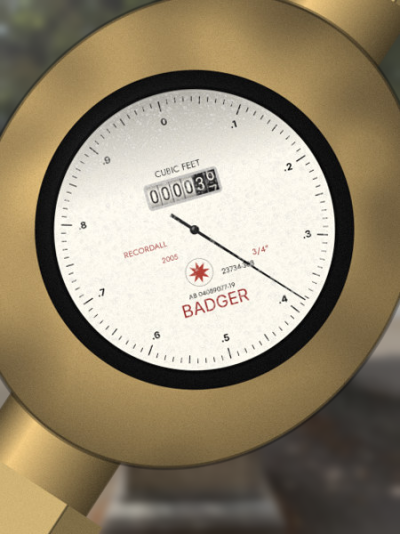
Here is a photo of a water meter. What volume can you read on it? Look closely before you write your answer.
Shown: 36.38 ft³
